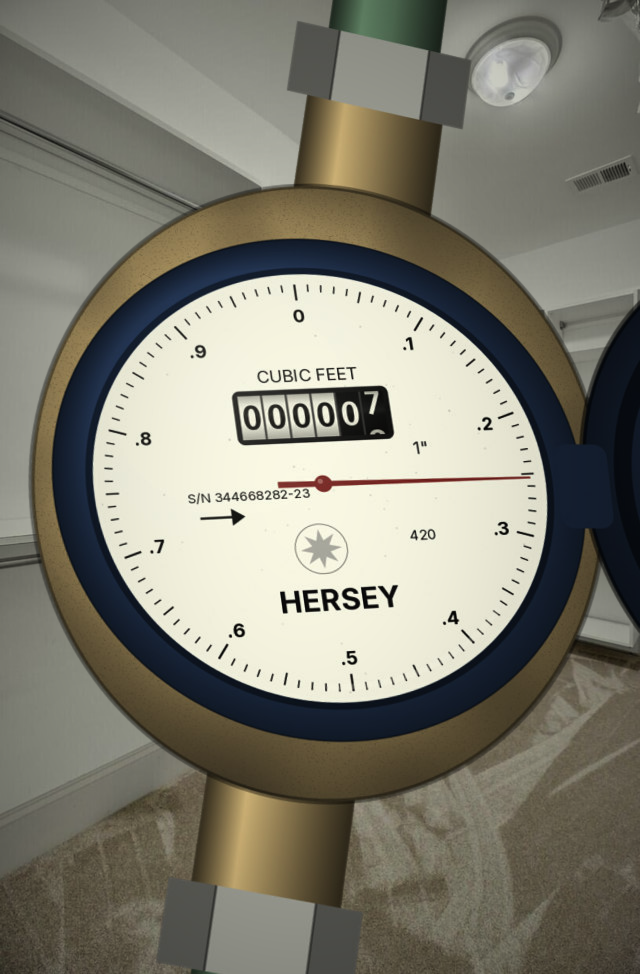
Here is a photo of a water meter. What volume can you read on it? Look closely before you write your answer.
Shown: 7.25 ft³
